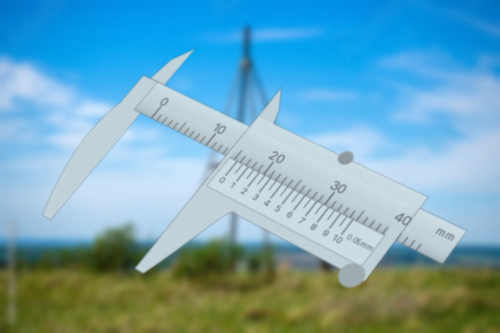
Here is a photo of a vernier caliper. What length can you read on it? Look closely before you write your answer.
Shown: 15.5 mm
